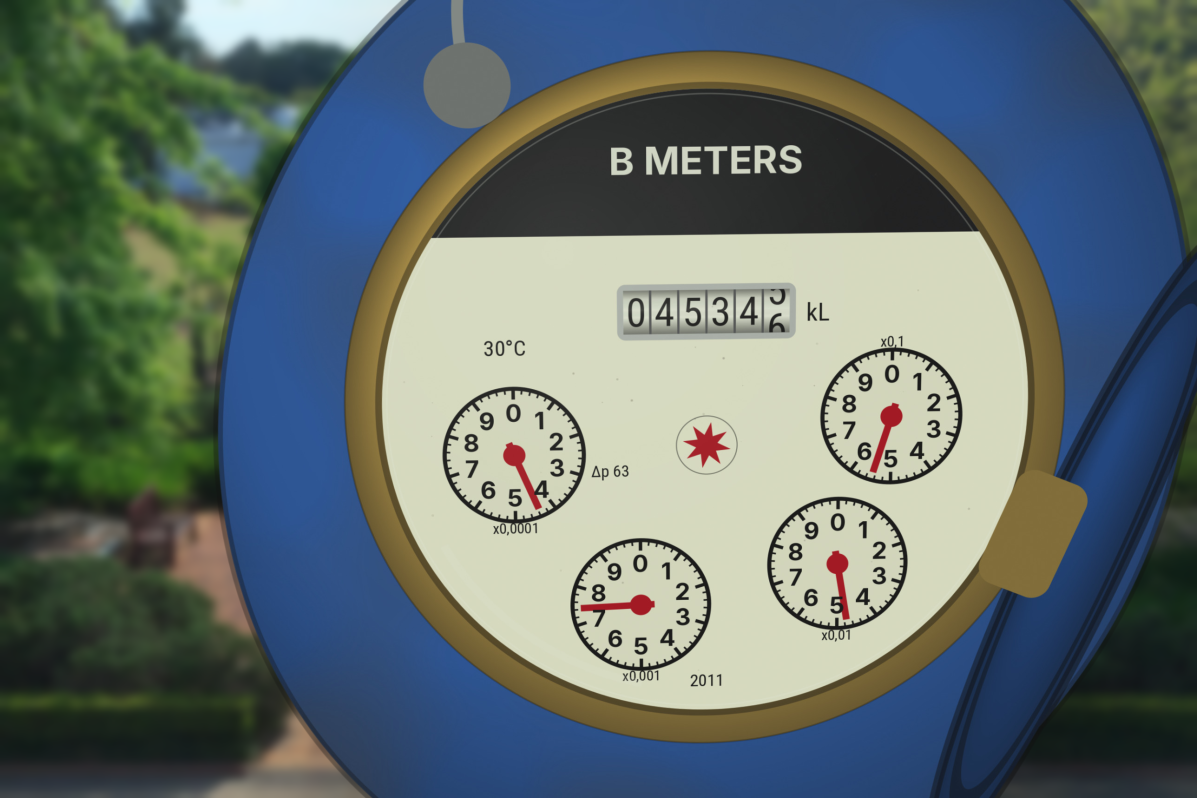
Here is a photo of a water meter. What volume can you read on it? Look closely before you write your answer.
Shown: 45345.5474 kL
